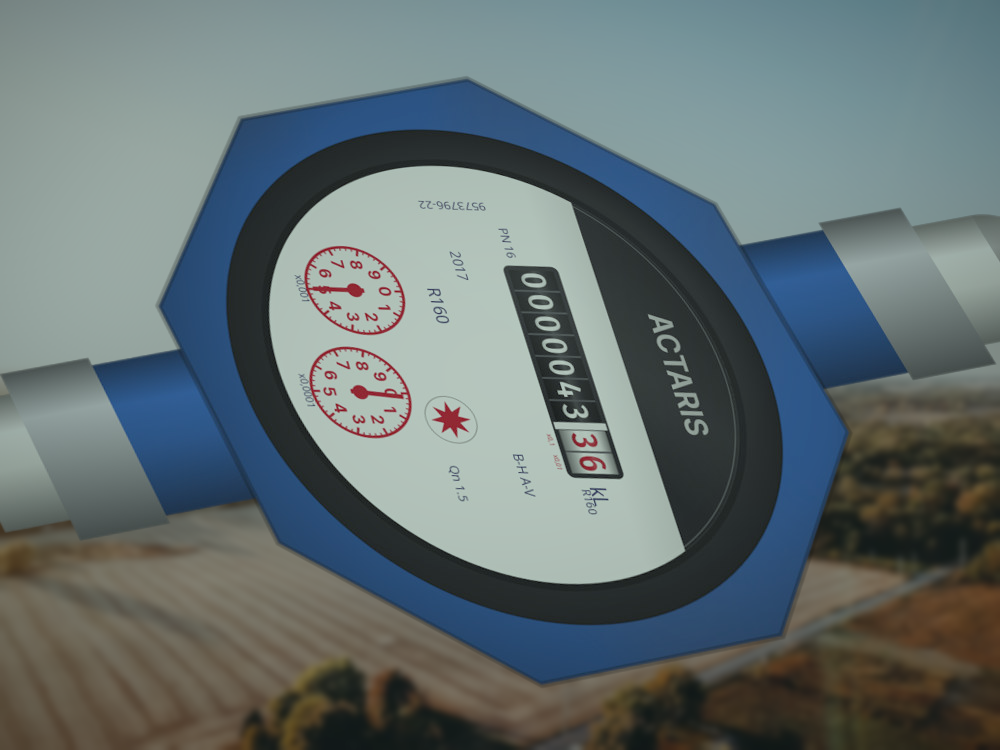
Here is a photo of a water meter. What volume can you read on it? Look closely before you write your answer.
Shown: 43.3650 kL
